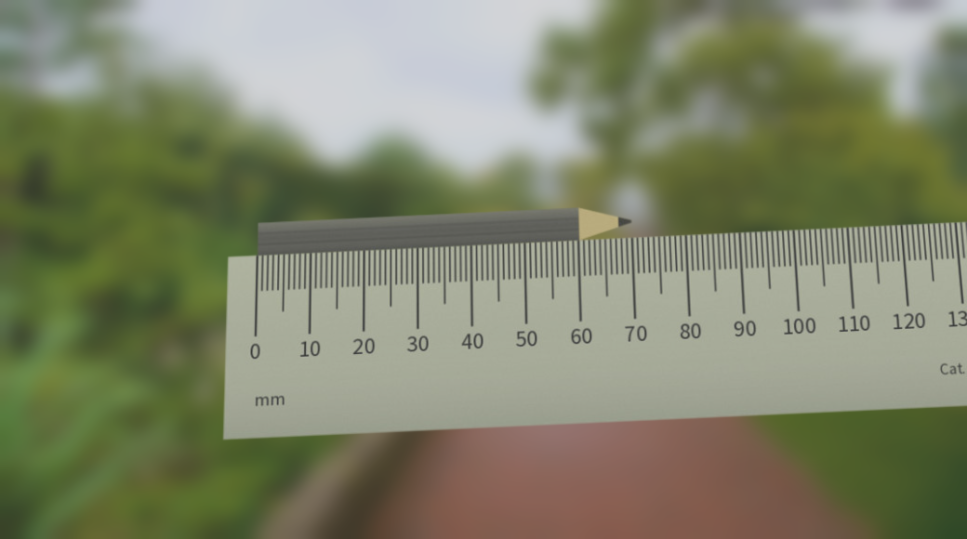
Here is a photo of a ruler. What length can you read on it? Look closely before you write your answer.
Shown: 70 mm
